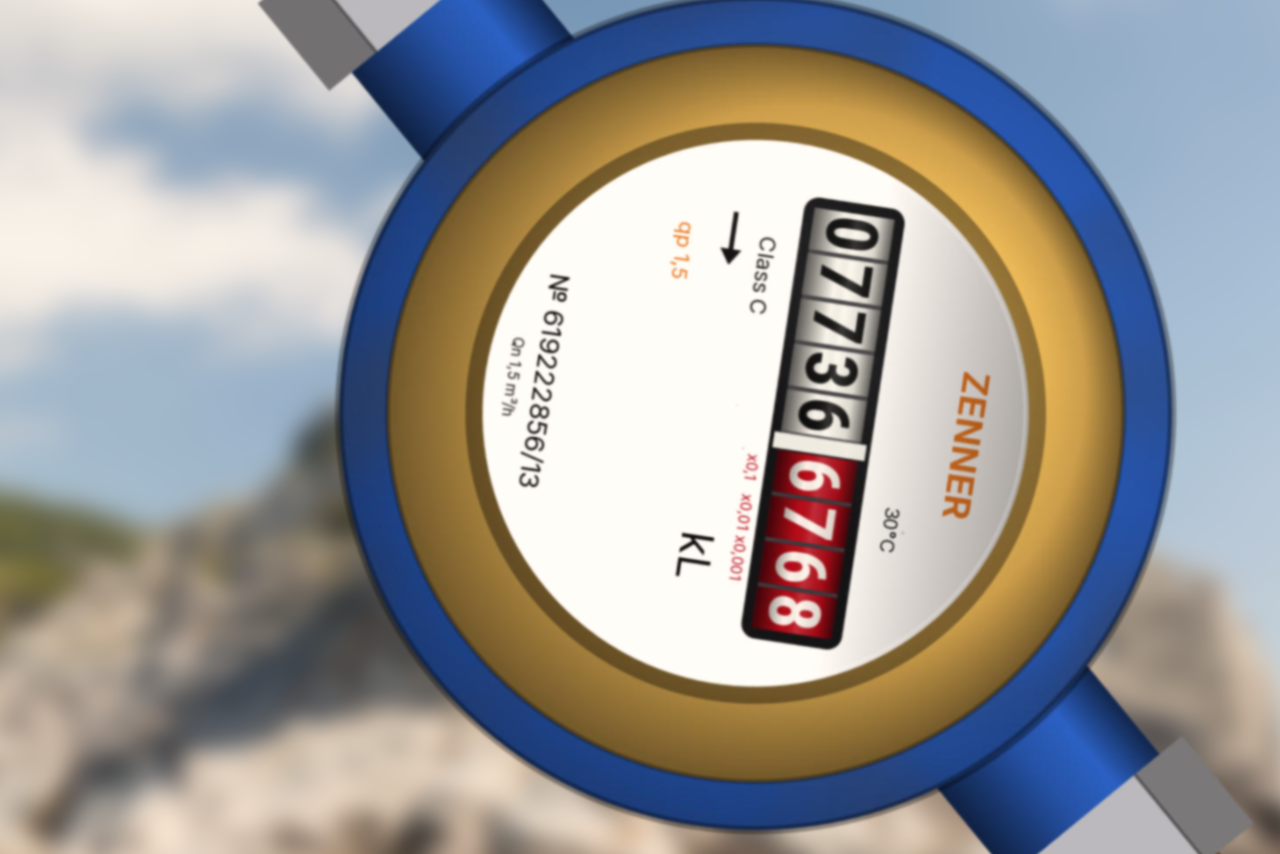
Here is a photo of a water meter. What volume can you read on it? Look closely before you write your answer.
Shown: 7736.6768 kL
